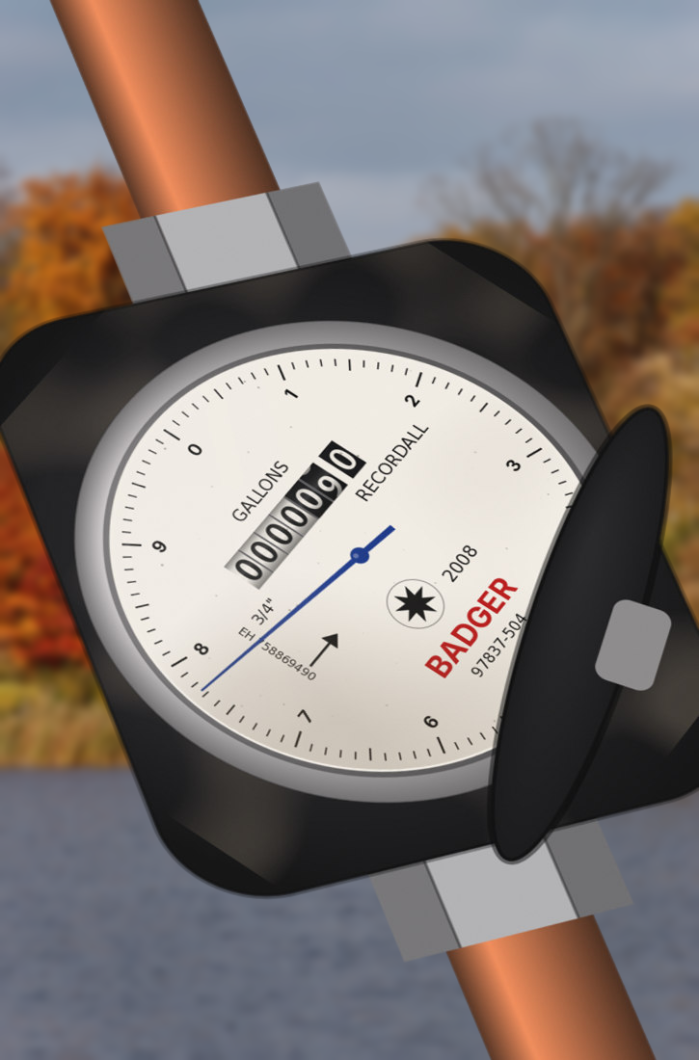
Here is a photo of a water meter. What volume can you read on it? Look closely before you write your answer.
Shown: 87.7 gal
